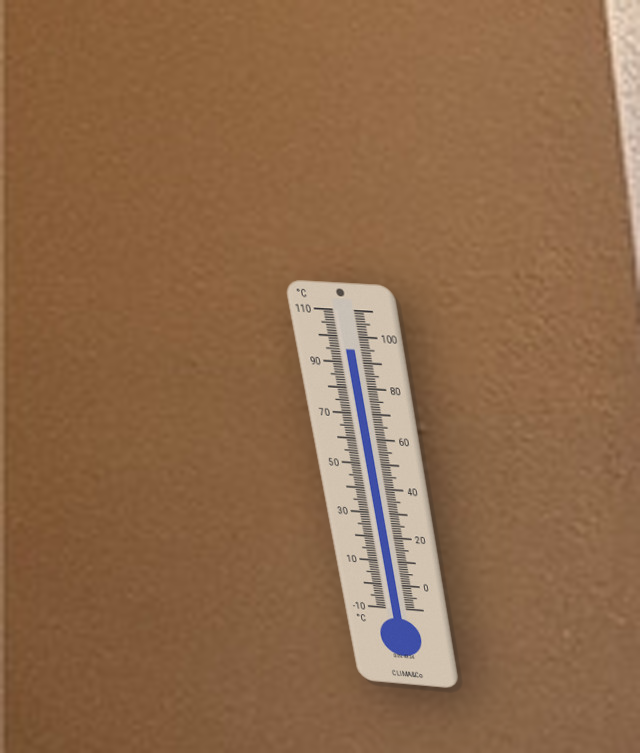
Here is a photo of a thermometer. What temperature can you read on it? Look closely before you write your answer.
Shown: 95 °C
